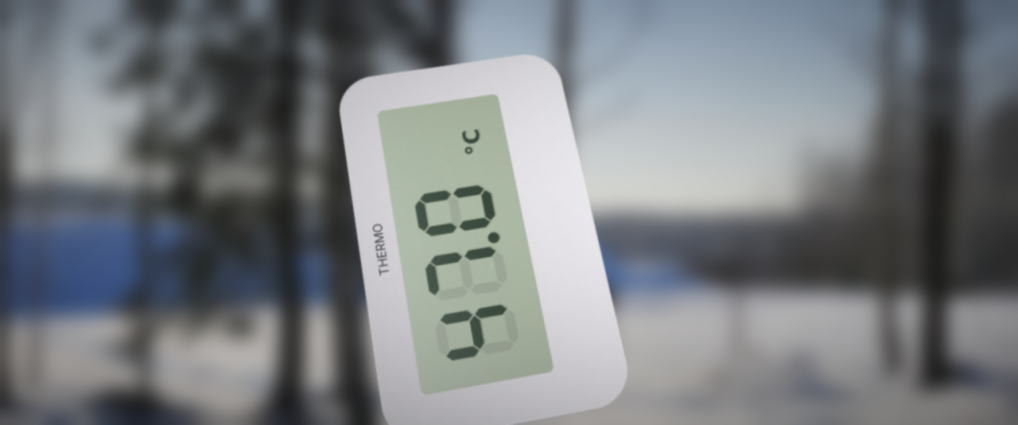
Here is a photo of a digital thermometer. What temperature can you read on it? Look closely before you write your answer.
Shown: 47.0 °C
